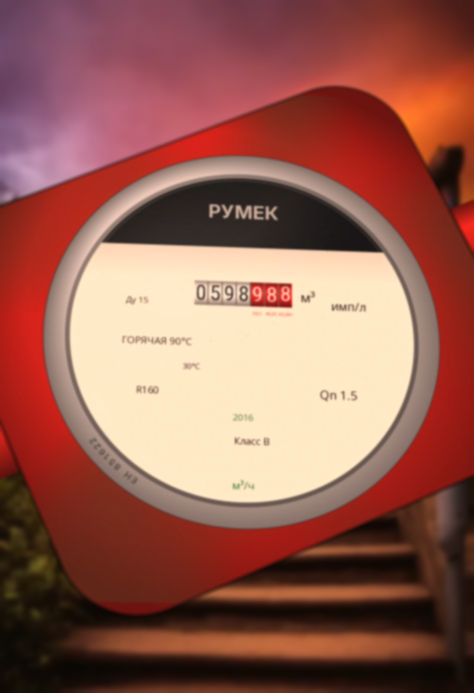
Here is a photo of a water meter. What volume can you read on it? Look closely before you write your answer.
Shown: 598.988 m³
